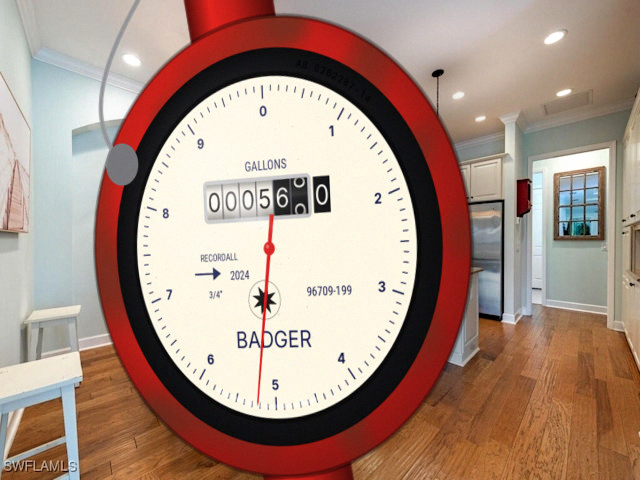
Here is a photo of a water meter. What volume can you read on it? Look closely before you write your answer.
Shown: 5685.2 gal
